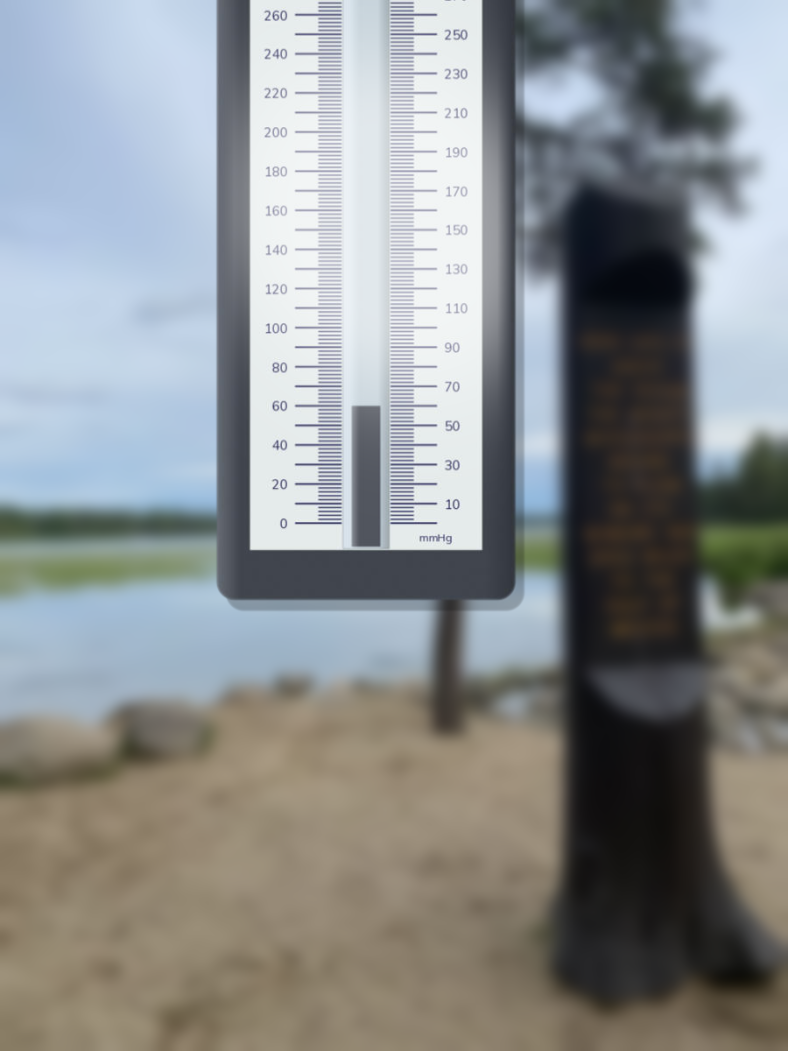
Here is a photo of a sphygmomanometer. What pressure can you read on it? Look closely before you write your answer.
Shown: 60 mmHg
